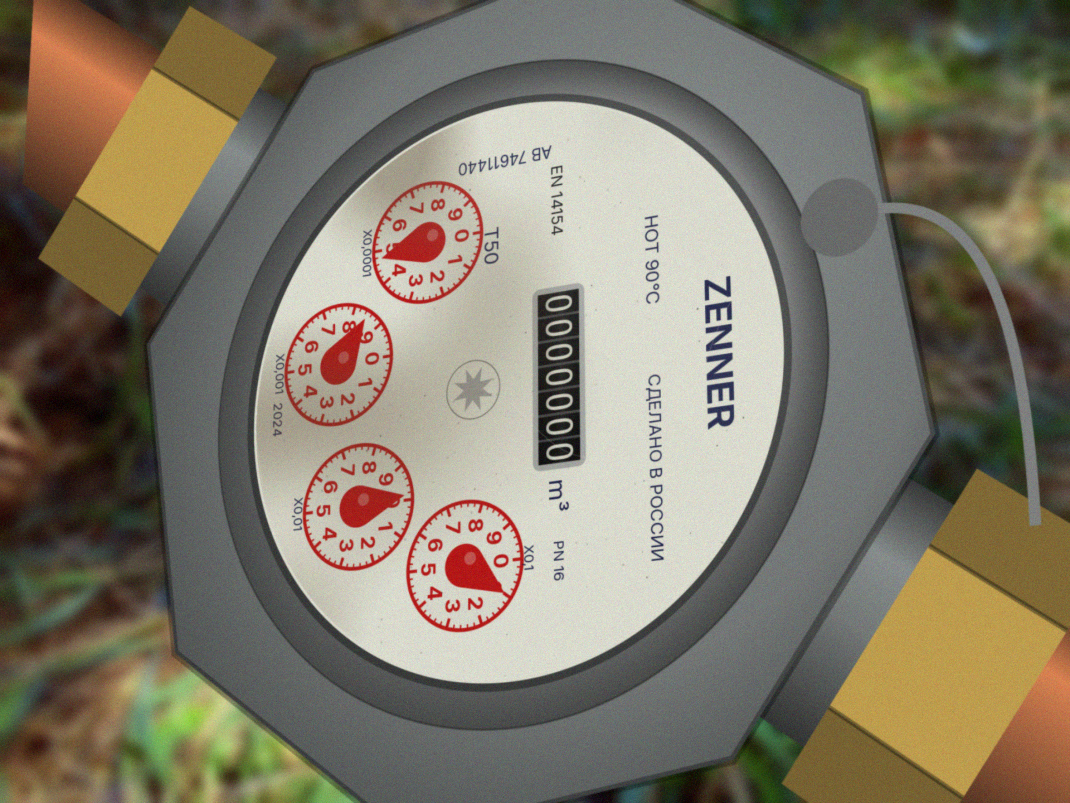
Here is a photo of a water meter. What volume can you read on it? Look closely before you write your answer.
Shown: 0.0984 m³
